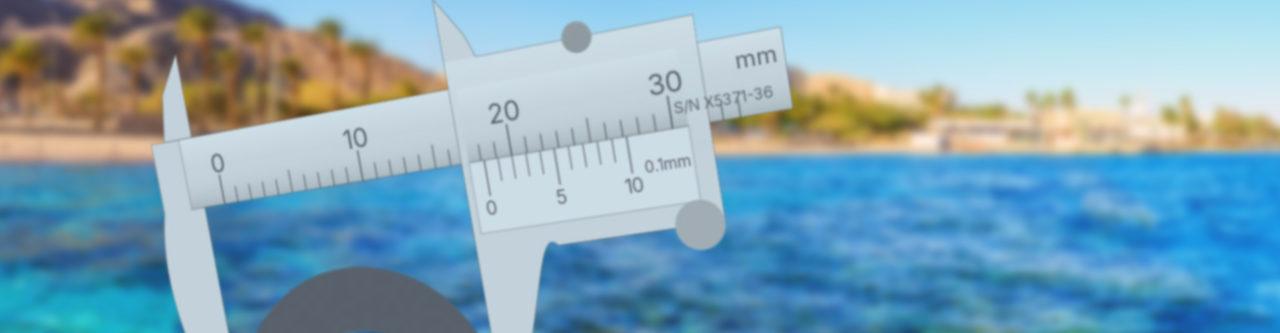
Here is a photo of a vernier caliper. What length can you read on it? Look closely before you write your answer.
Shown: 18.2 mm
